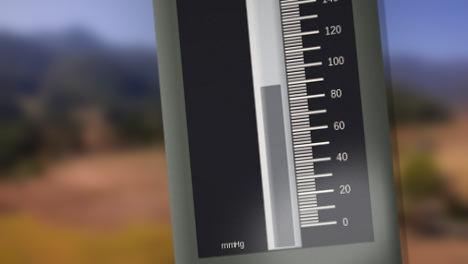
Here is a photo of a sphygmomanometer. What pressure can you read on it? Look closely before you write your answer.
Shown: 90 mmHg
